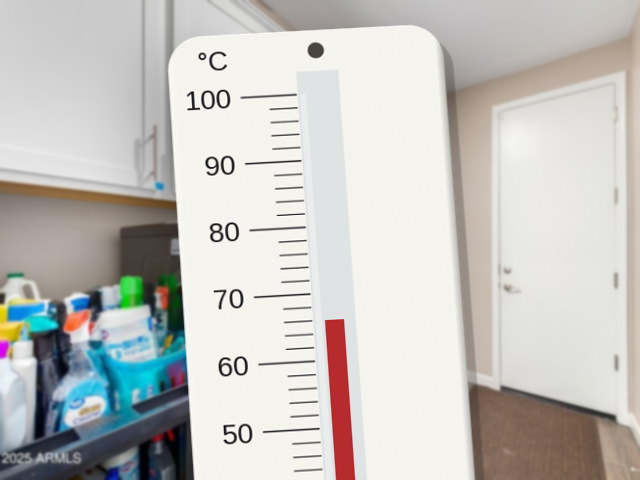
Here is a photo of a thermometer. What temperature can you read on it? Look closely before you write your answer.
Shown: 66 °C
